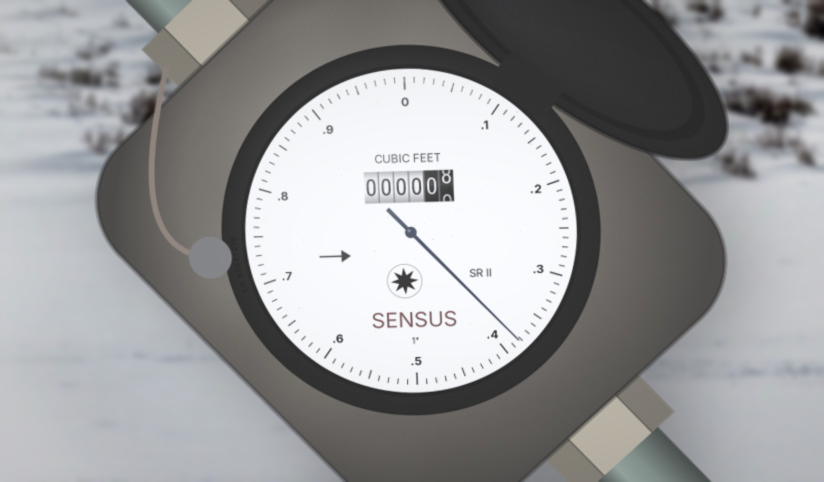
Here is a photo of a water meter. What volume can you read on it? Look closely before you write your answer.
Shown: 8.38 ft³
